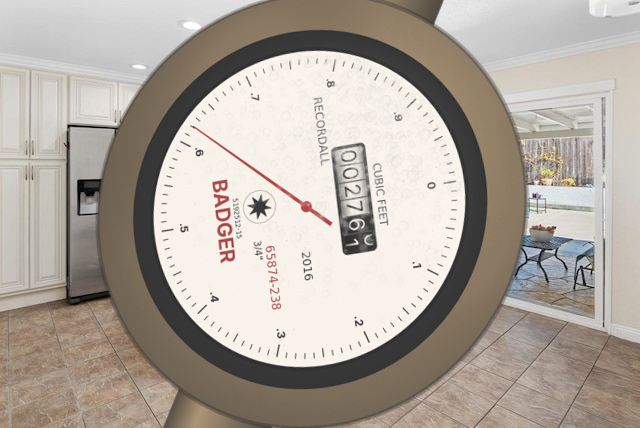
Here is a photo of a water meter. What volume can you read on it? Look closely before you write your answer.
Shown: 2760.62 ft³
